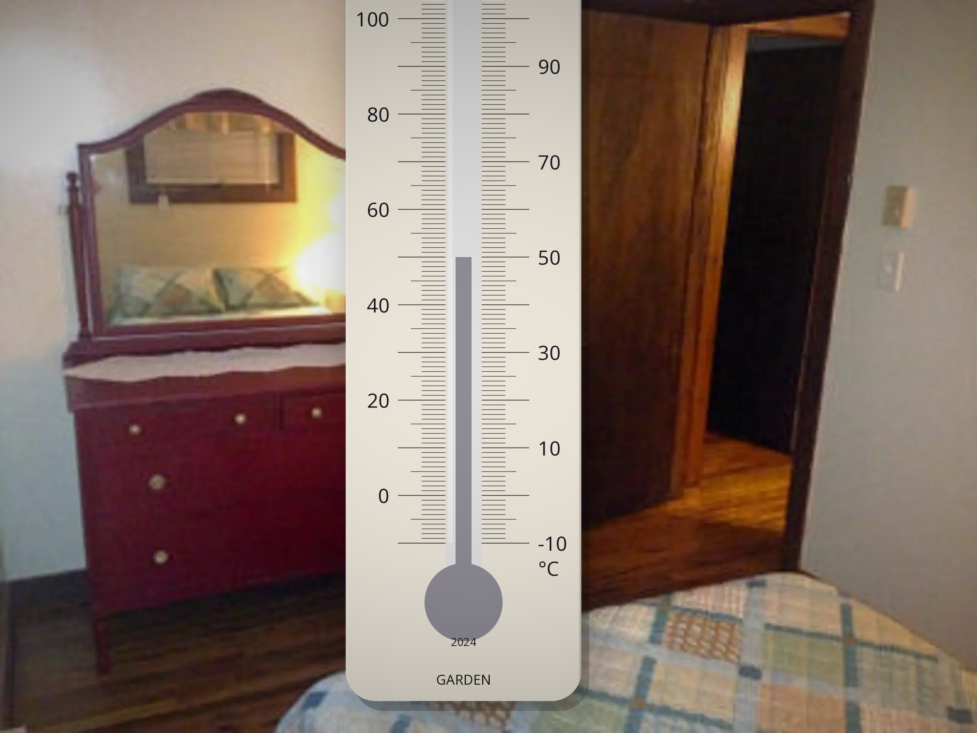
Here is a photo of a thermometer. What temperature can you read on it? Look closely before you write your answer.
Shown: 50 °C
